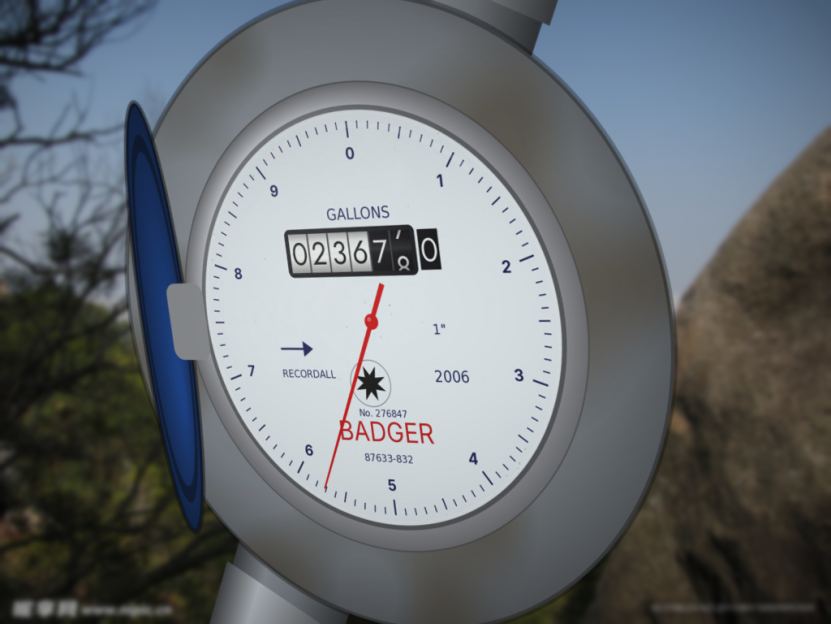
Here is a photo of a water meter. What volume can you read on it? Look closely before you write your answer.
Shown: 236775.7 gal
